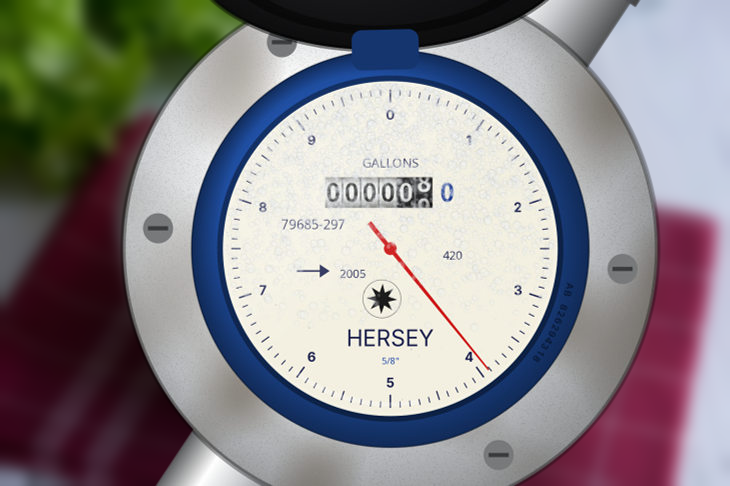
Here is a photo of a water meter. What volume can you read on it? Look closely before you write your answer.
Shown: 83.9 gal
